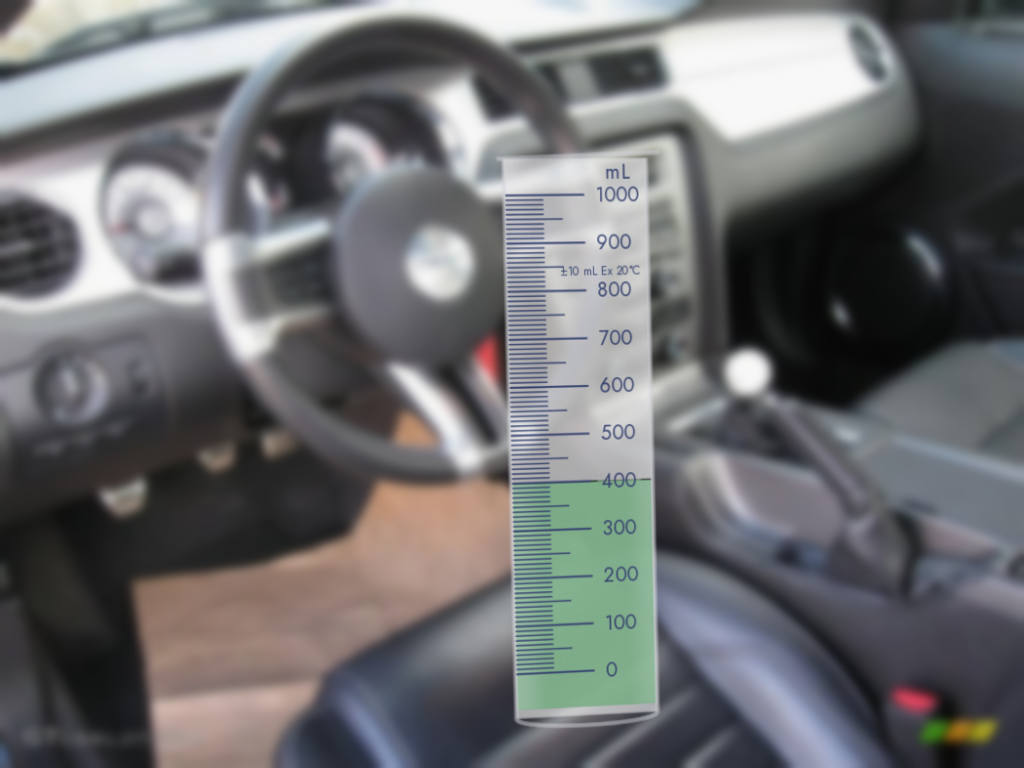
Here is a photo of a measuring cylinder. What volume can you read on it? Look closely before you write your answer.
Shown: 400 mL
